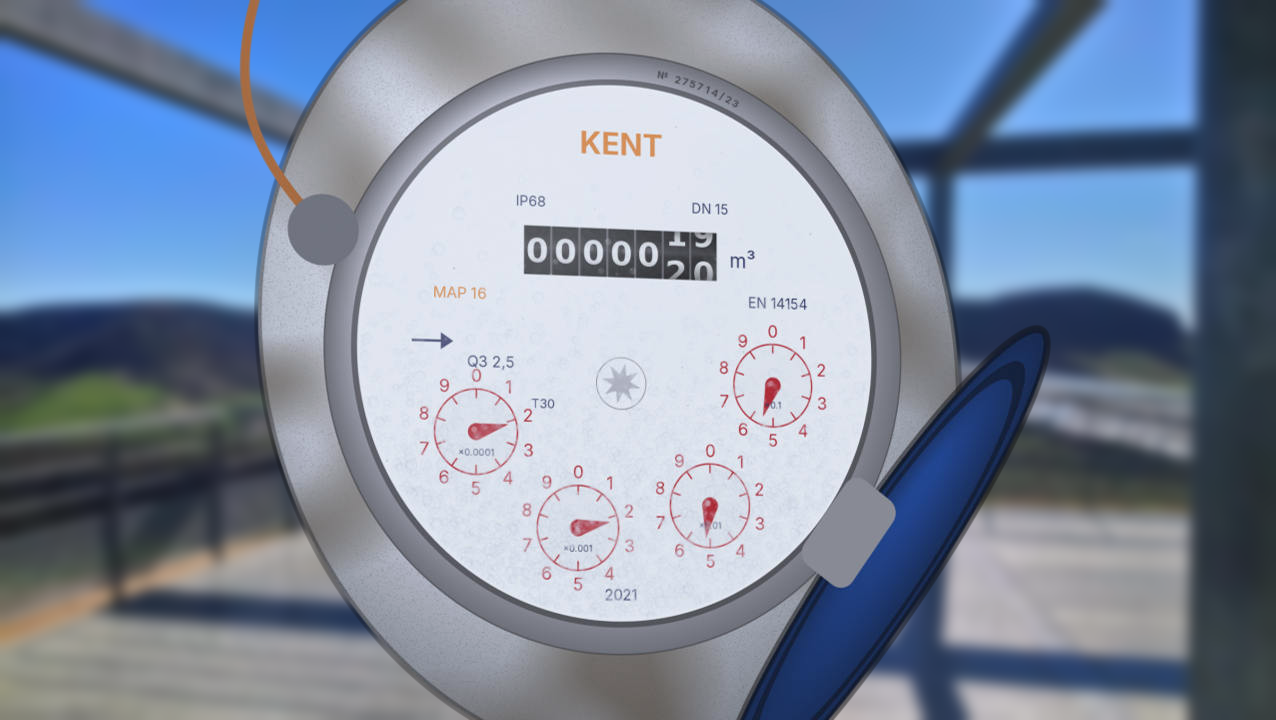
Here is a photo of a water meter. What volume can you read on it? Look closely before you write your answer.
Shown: 19.5522 m³
